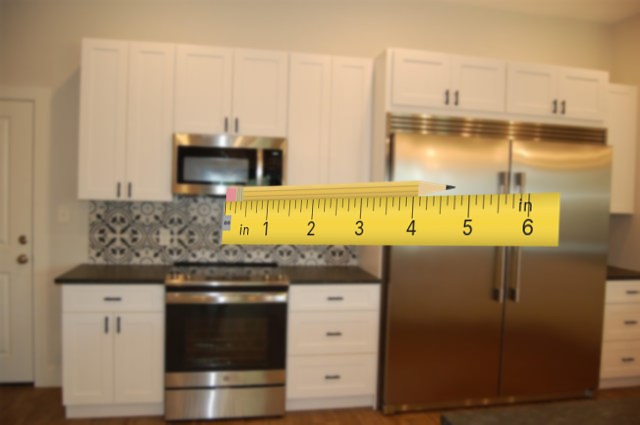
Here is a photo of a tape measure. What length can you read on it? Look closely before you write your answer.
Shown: 4.75 in
